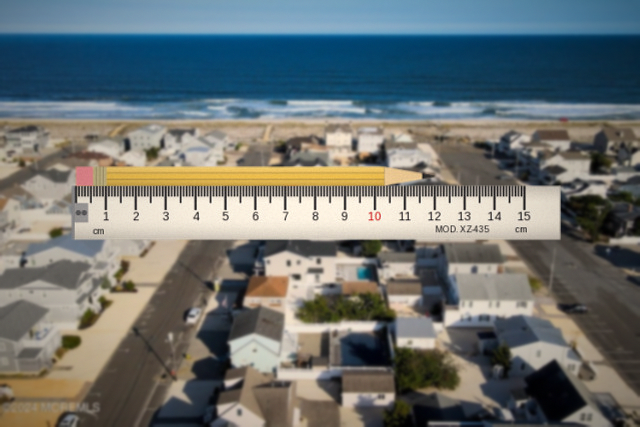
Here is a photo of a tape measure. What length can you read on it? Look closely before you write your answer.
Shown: 12 cm
